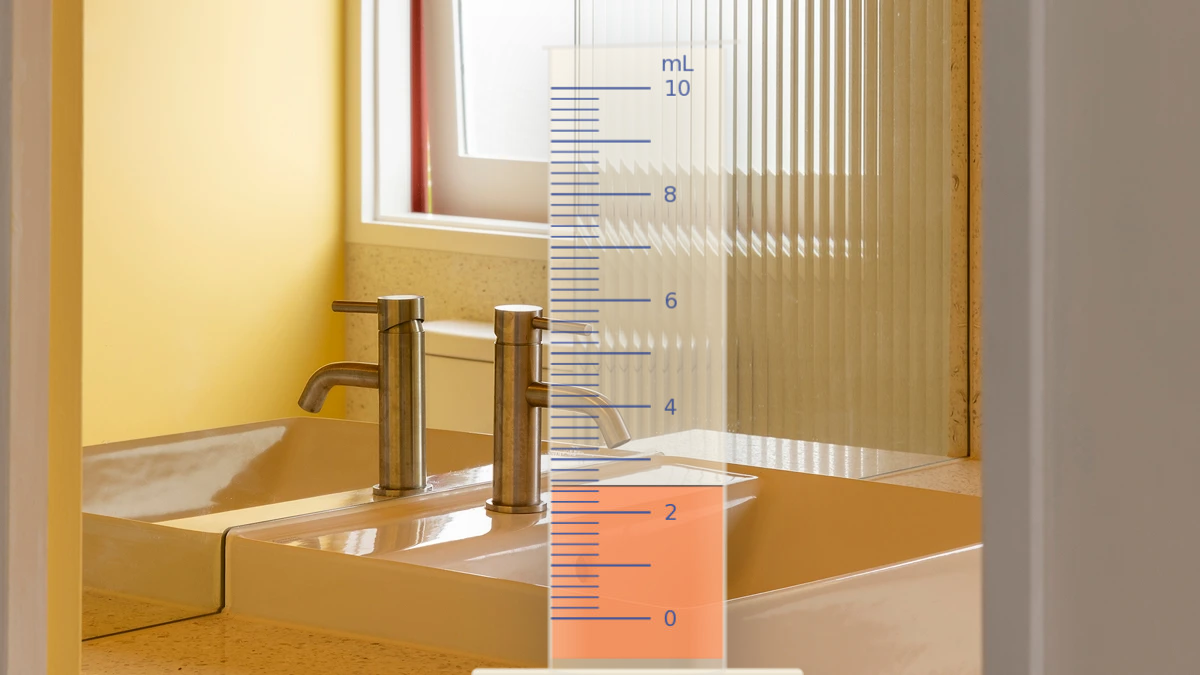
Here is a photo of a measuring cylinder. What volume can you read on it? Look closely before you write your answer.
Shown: 2.5 mL
